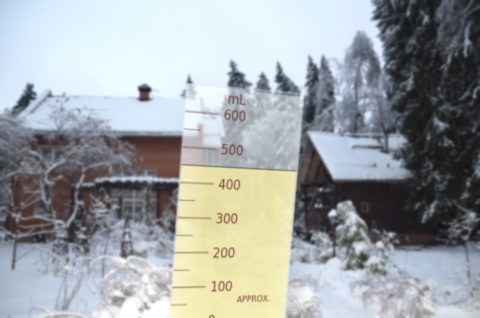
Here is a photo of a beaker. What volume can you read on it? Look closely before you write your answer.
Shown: 450 mL
